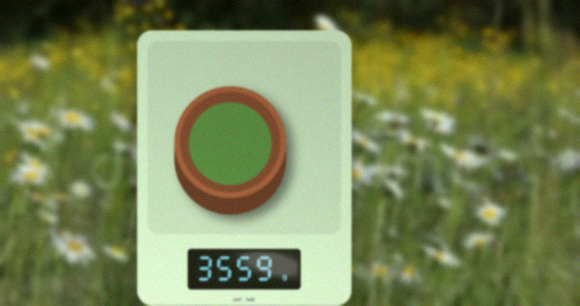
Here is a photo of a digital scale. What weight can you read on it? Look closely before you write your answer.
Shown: 3559 g
